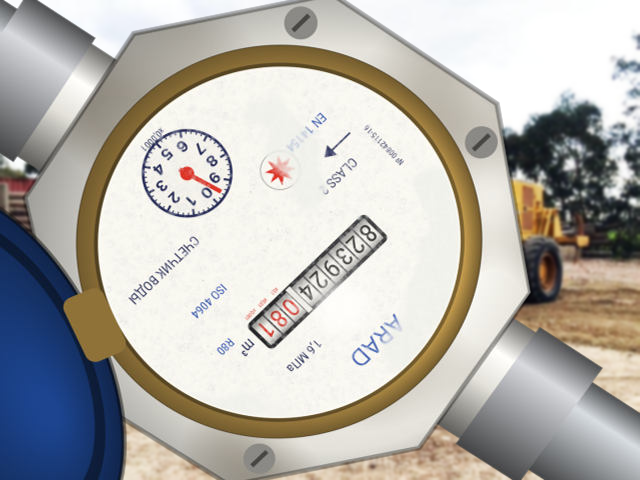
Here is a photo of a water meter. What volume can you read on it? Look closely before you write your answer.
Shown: 823924.0809 m³
